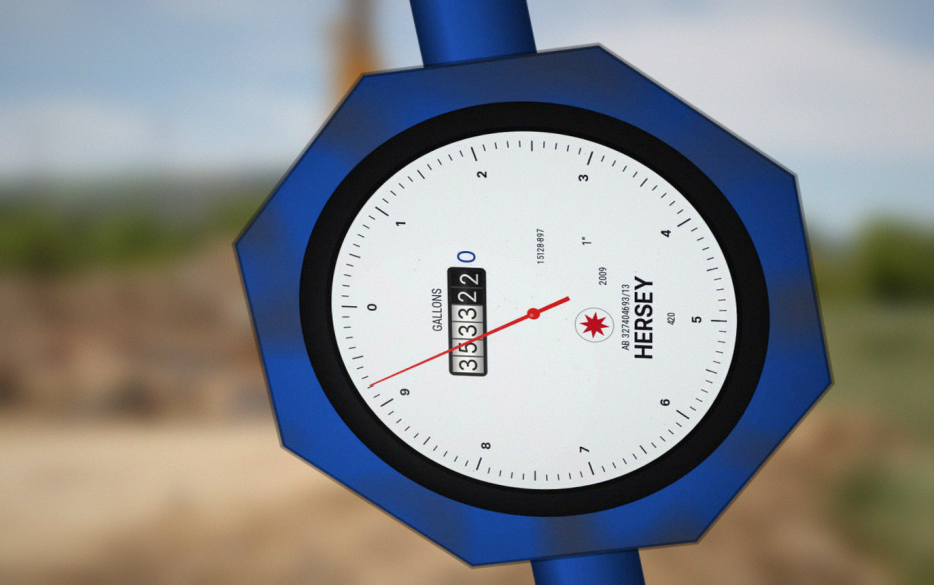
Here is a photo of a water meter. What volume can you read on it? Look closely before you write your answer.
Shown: 3533219.2 gal
